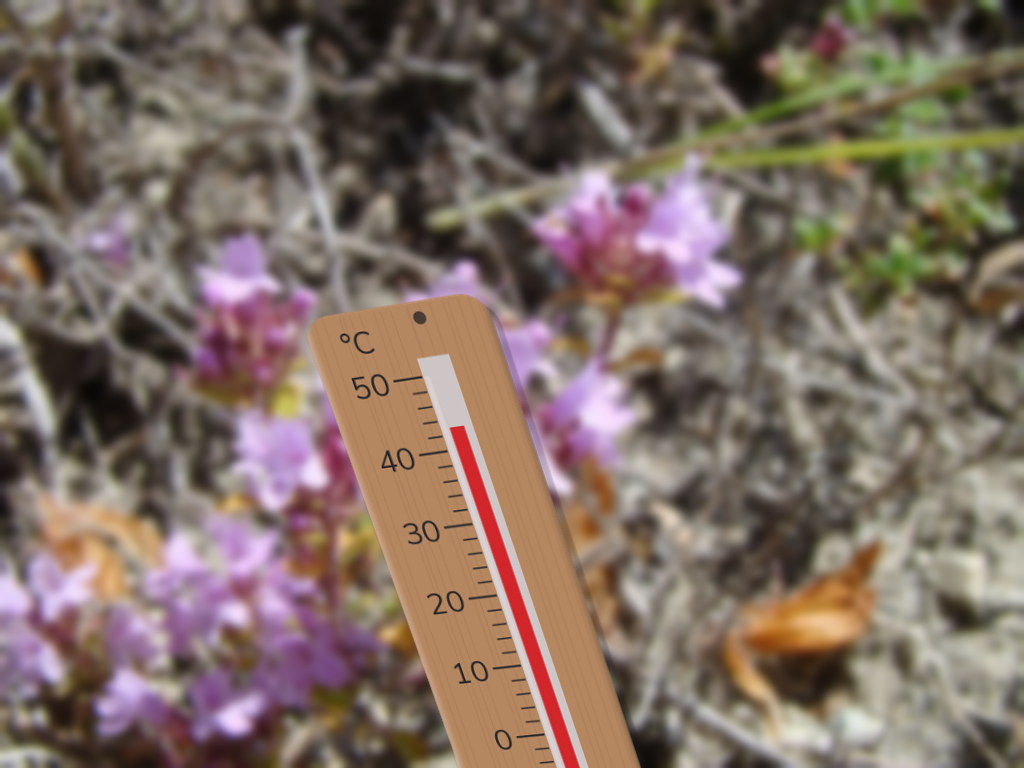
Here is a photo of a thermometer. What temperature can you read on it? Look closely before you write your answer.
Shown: 43 °C
